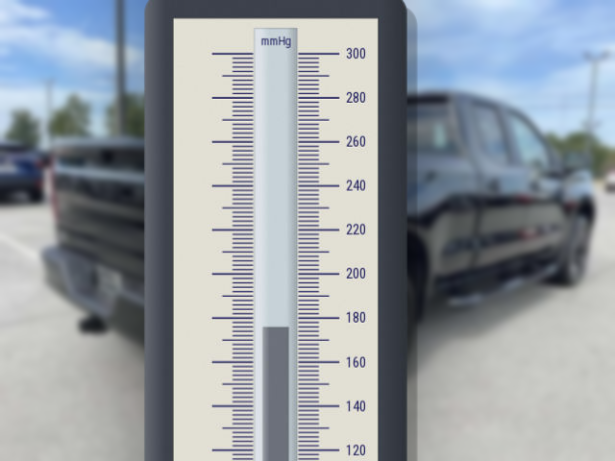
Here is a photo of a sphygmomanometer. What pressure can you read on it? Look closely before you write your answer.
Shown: 176 mmHg
